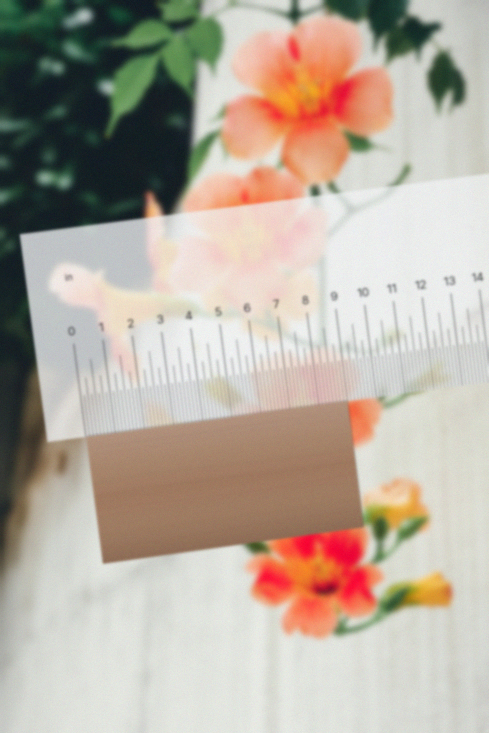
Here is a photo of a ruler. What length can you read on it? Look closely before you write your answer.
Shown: 9 in
